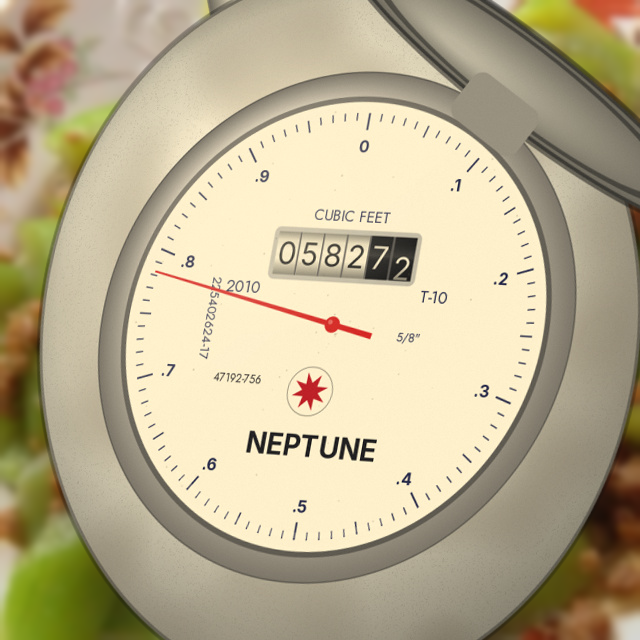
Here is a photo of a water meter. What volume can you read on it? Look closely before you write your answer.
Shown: 58271.78 ft³
